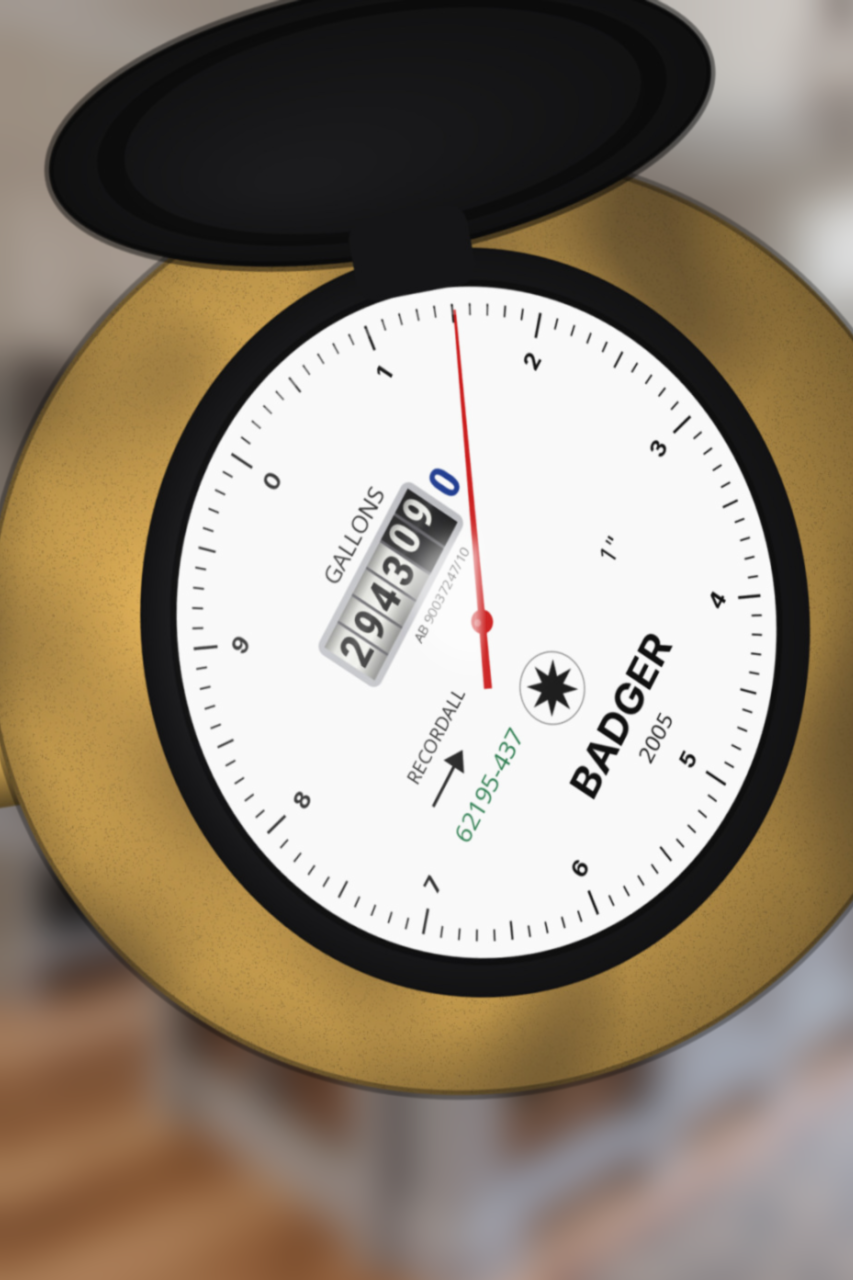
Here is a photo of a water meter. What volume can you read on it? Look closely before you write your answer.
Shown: 2943091.5 gal
